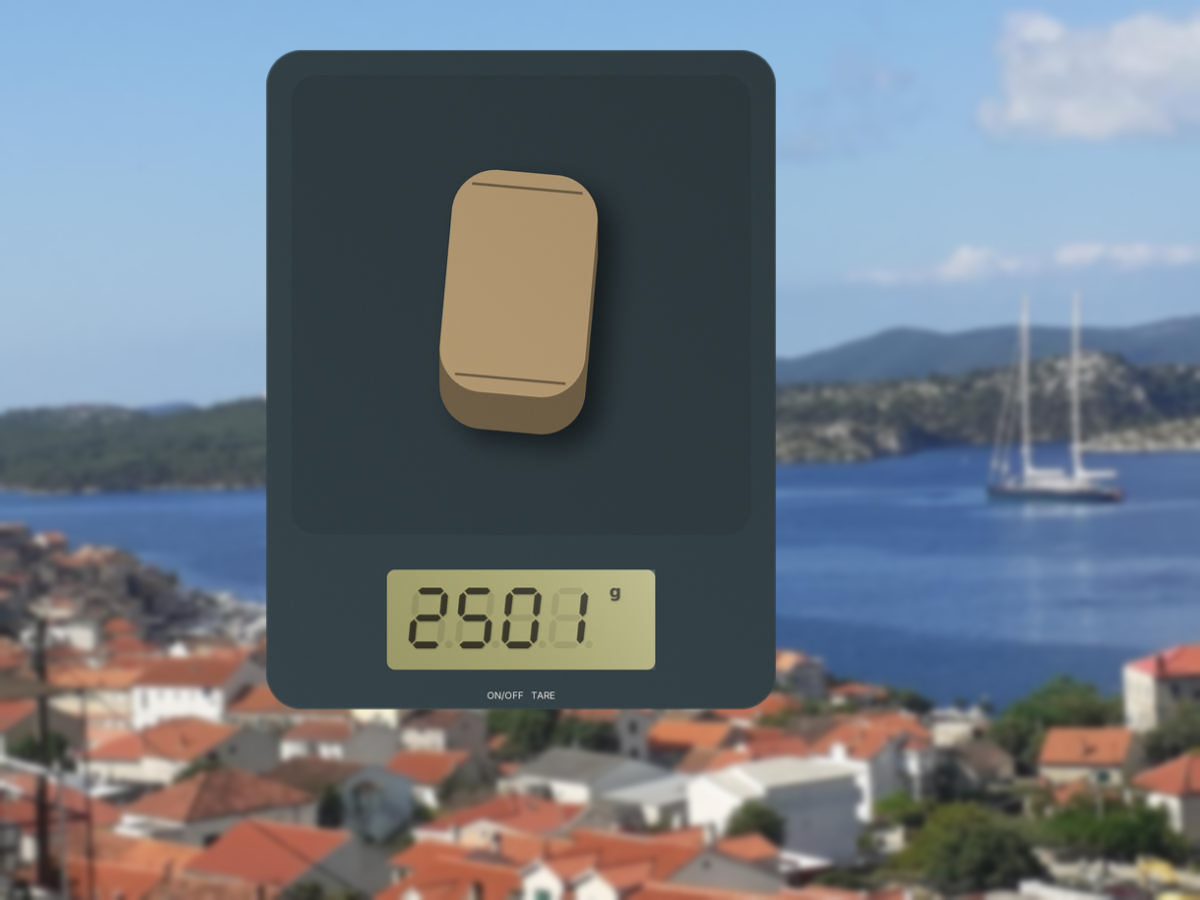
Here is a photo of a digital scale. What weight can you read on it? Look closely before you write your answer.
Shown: 2501 g
